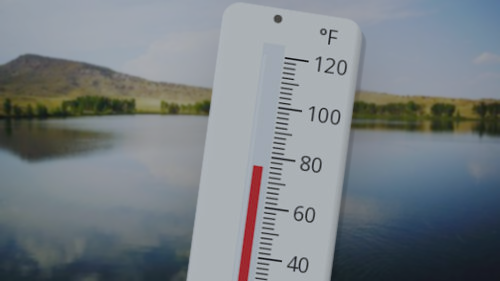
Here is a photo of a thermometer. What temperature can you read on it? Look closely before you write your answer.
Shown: 76 °F
